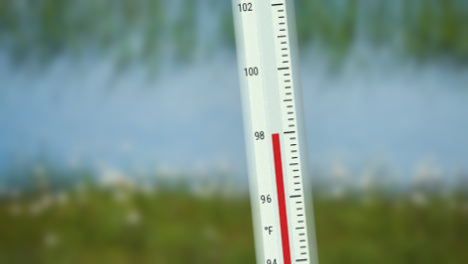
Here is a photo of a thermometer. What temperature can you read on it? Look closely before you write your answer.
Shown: 98 °F
